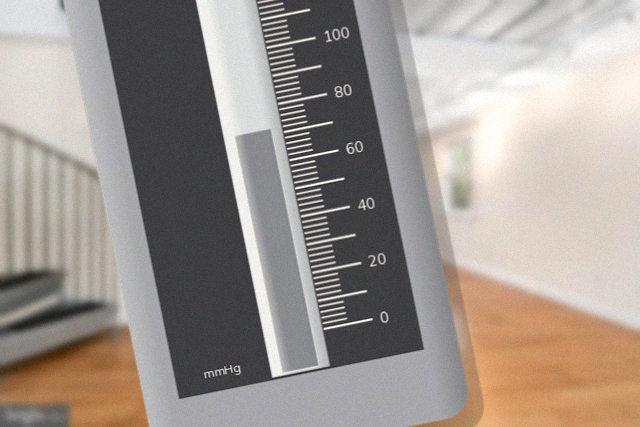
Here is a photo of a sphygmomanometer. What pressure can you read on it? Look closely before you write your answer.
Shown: 72 mmHg
